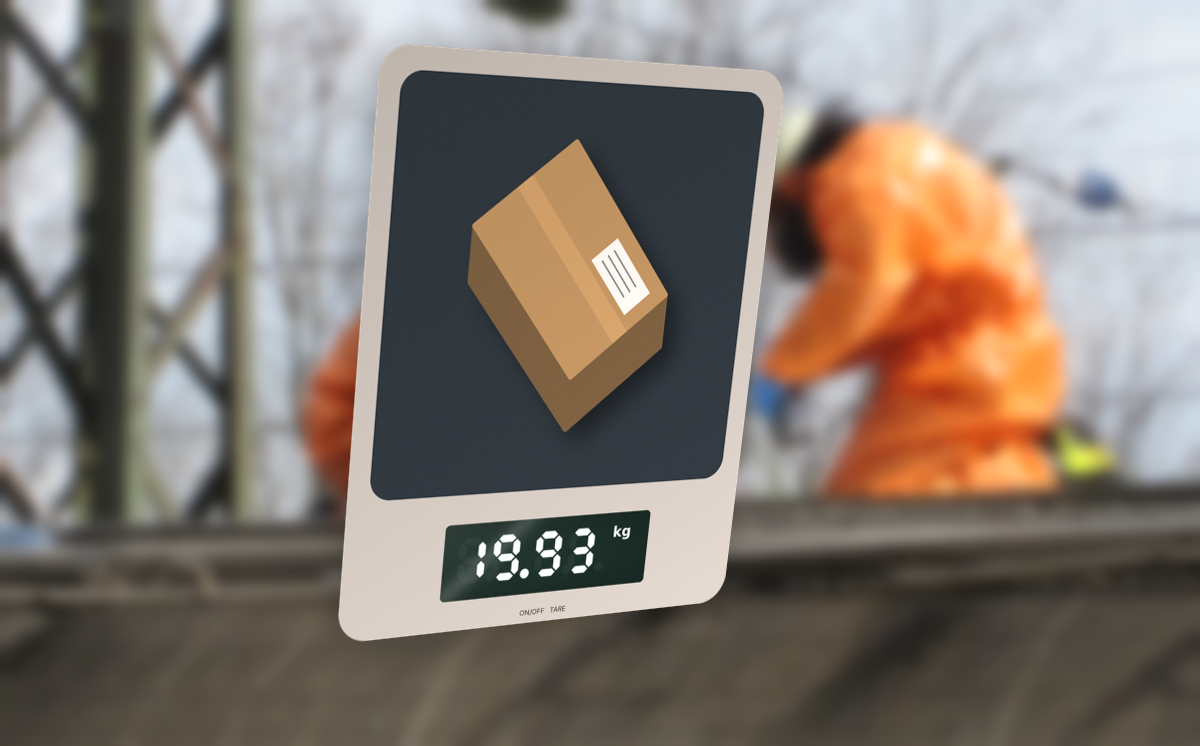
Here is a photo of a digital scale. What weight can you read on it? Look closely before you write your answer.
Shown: 19.93 kg
